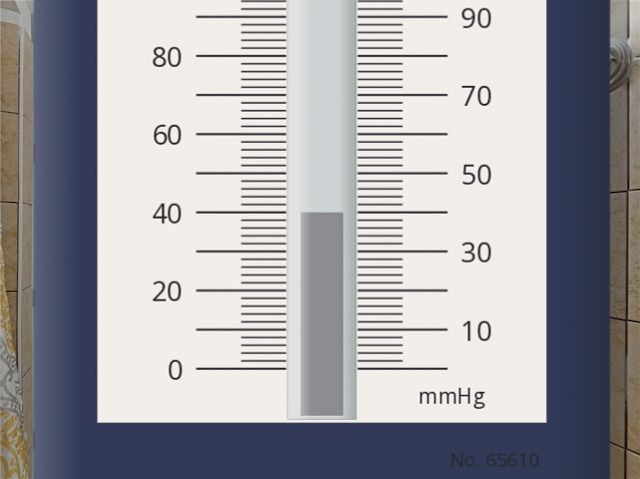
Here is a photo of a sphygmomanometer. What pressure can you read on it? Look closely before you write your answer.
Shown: 40 mmHg
